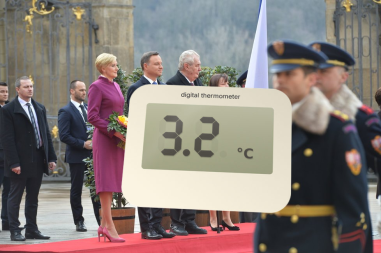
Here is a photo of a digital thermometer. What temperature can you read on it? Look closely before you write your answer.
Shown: 3.2 °C
